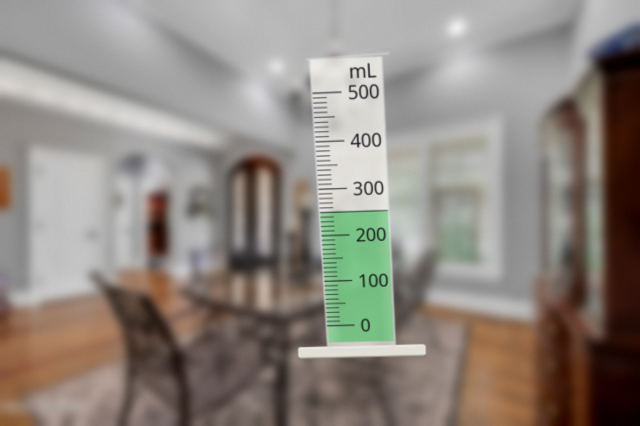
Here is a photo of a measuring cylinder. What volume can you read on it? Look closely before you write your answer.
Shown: 250 mL
